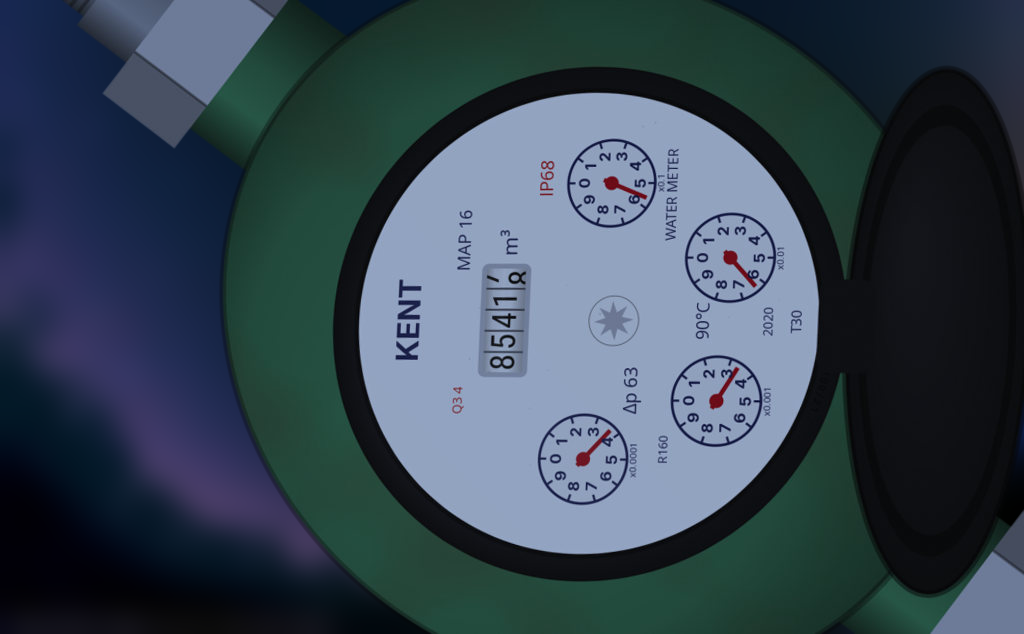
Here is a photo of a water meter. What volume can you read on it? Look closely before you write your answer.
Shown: 85417.5633 m³
